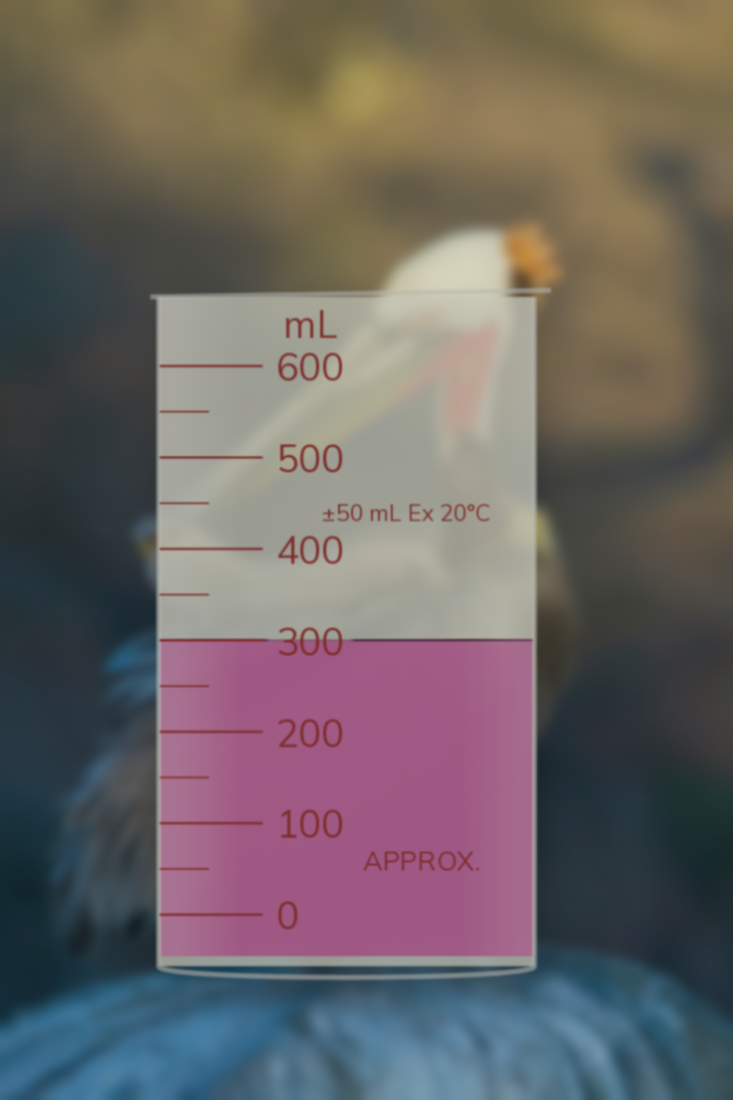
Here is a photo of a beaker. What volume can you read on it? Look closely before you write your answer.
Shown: 300 mL
